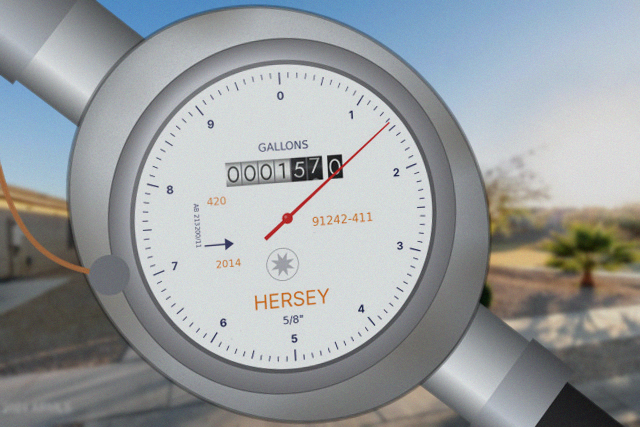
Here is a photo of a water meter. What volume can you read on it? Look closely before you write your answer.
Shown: 1571.4 gal
